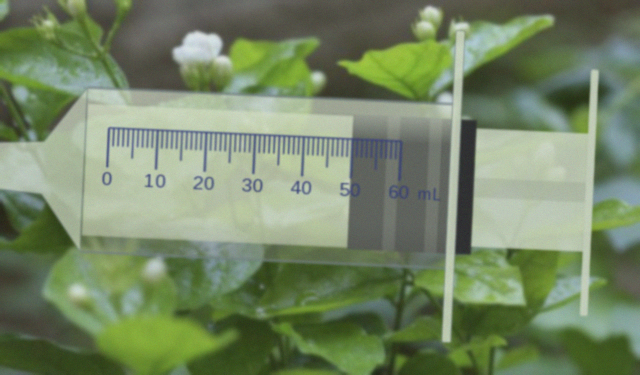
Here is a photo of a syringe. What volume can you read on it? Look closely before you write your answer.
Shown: 50 mL
